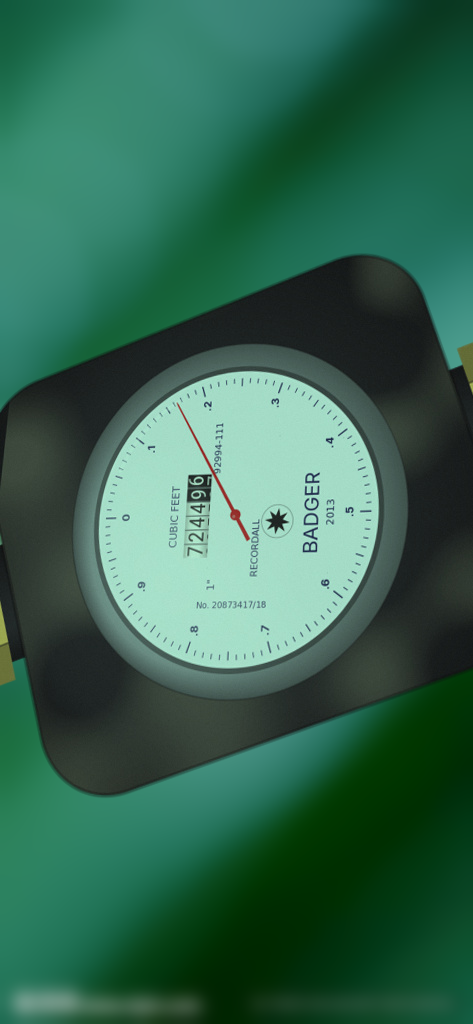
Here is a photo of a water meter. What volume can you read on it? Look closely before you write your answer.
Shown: 724496.16 ft³
